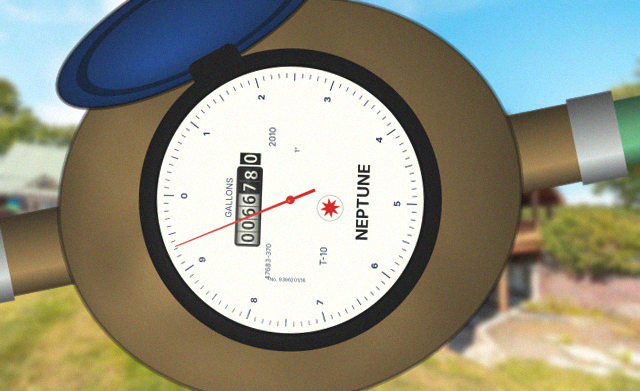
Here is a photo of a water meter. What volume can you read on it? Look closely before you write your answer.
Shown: 66779.3 gal
